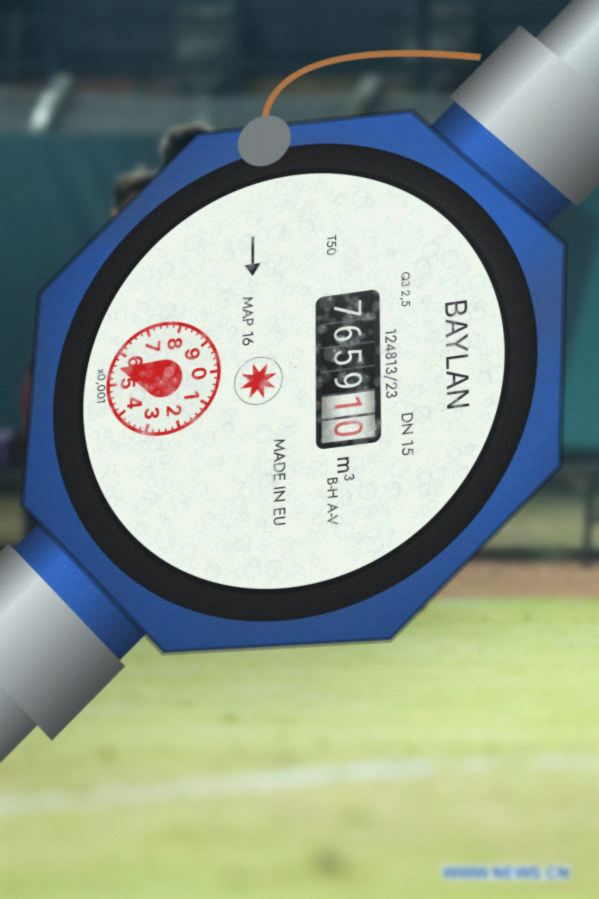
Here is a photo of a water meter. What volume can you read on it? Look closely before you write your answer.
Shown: 7659.105 m³
